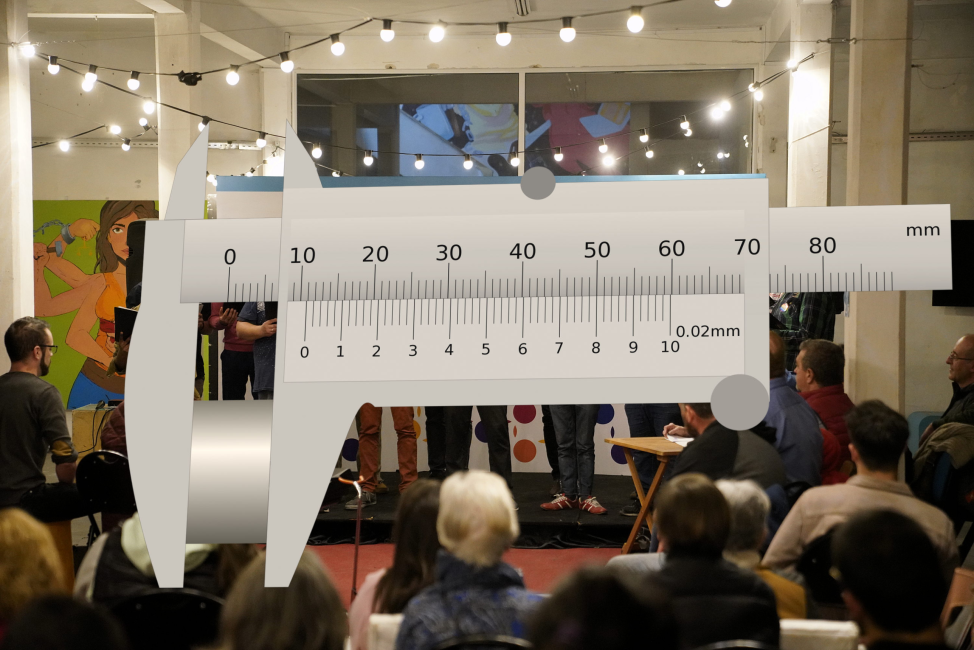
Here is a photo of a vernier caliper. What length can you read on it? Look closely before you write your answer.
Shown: 10.8 mm
